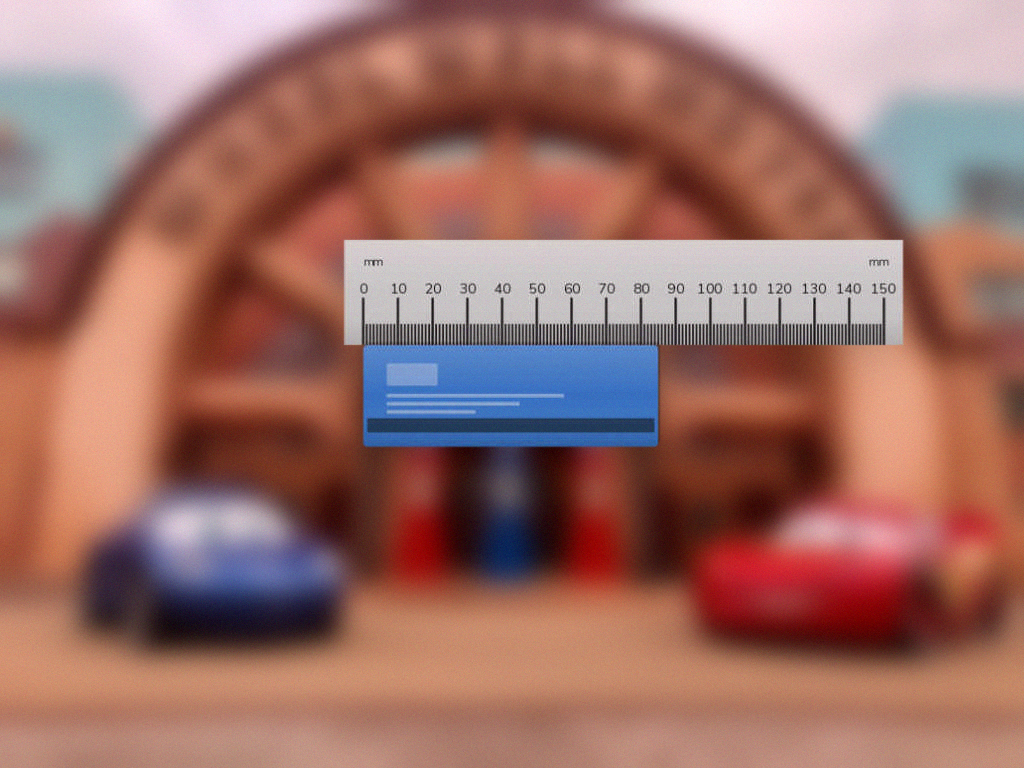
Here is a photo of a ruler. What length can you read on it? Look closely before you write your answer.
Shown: 85 mm
